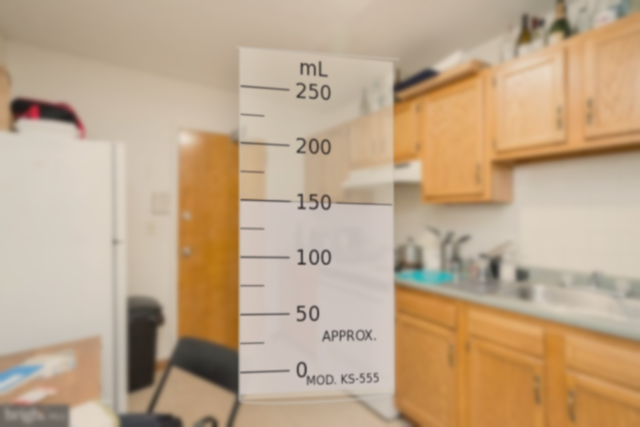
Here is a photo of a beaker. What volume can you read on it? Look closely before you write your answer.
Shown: 150 mL
